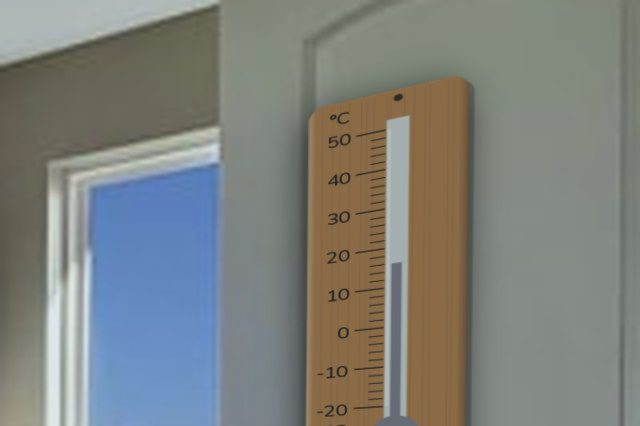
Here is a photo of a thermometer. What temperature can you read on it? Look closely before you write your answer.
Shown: 16 °C
